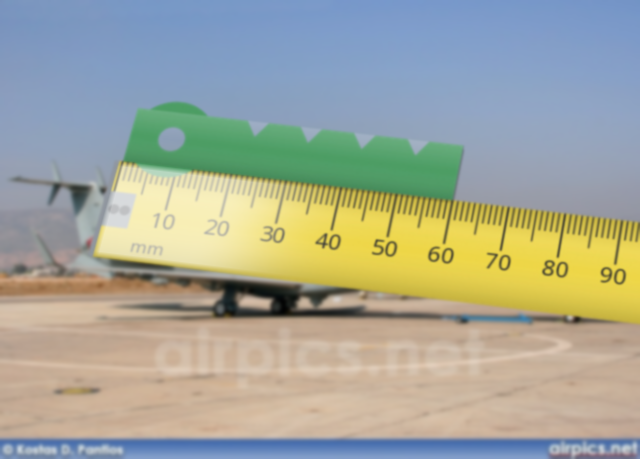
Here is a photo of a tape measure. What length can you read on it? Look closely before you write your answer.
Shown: 60 mm
